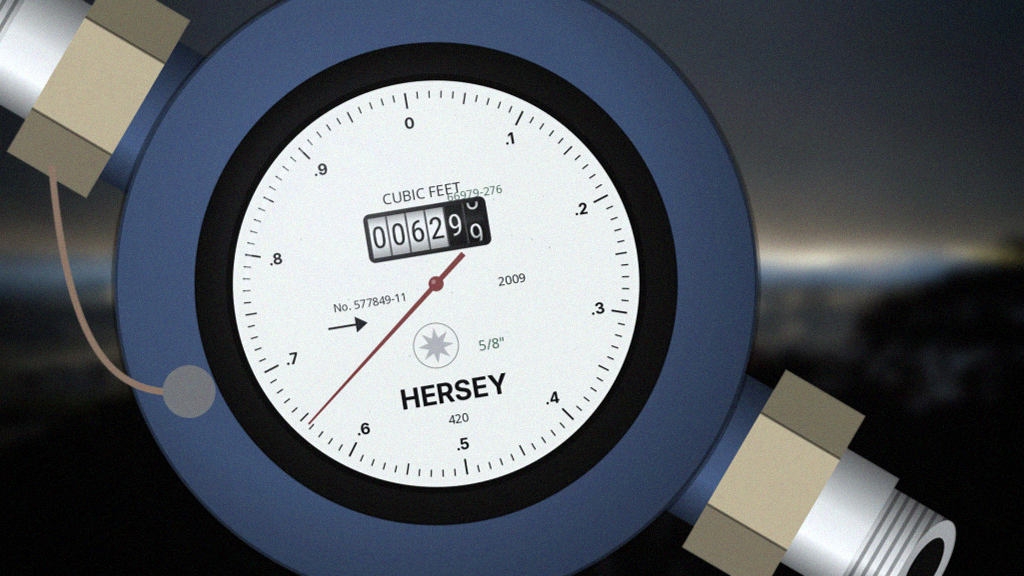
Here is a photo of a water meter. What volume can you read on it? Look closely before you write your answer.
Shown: 6298.64 ft³
